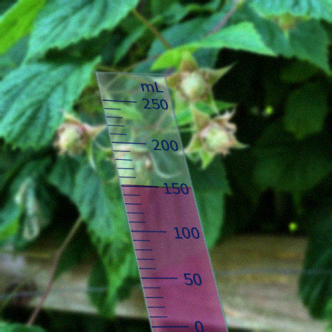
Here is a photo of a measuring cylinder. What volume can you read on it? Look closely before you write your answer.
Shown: 150 mL
